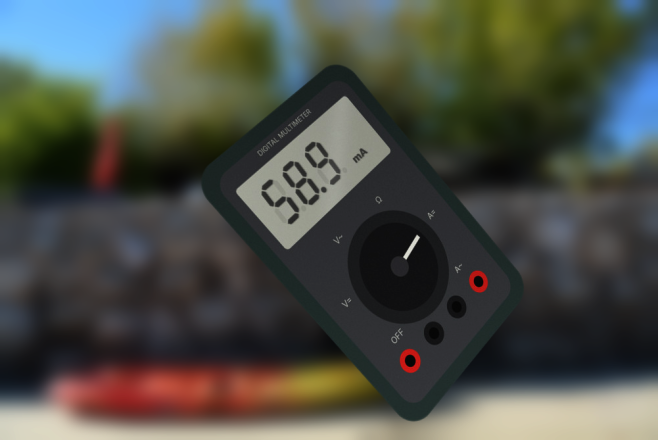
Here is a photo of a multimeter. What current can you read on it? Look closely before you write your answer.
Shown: 58.9 mA
